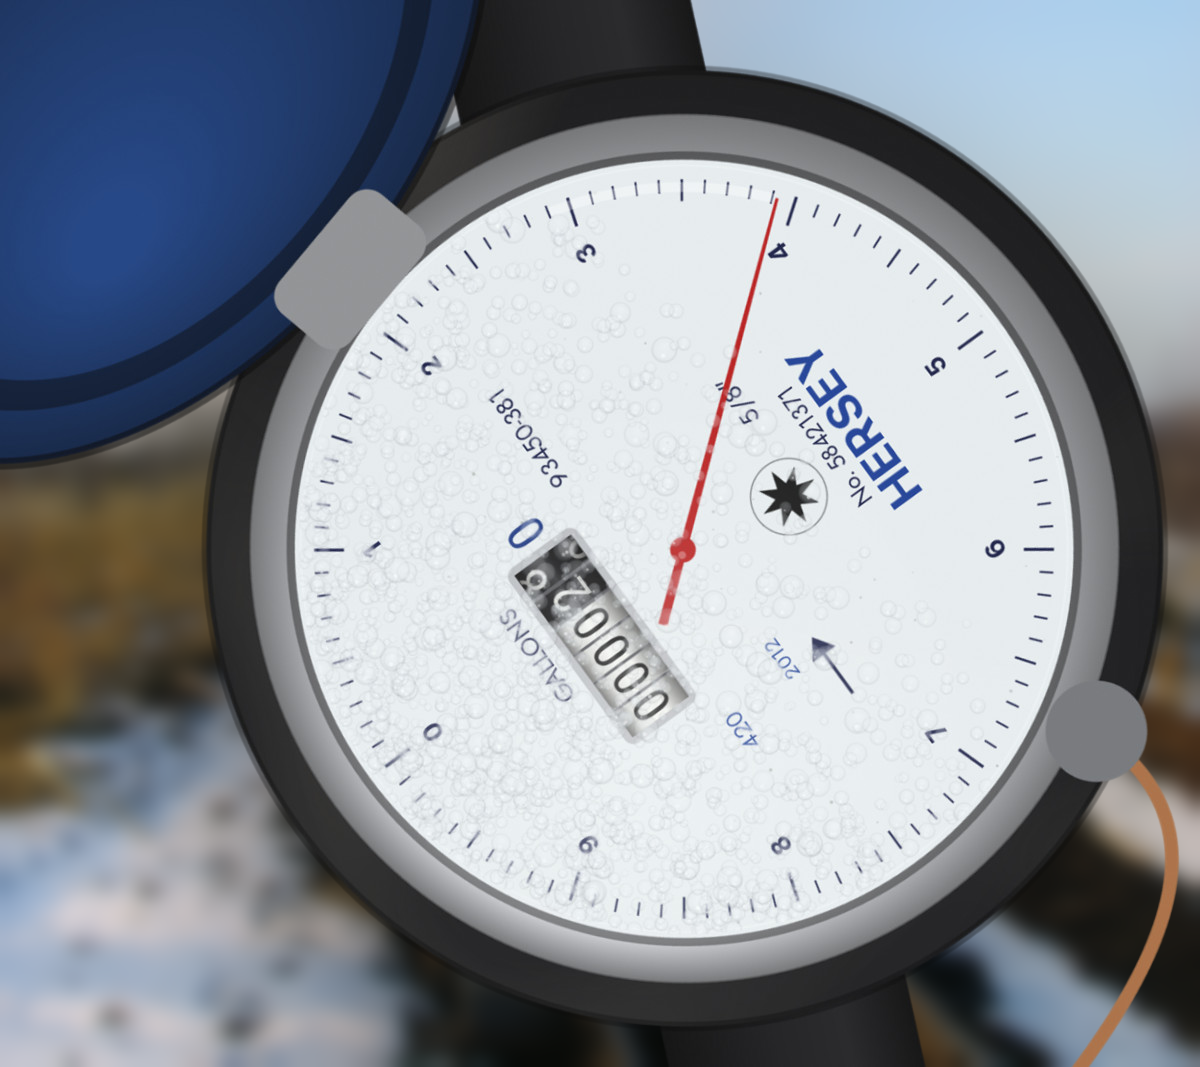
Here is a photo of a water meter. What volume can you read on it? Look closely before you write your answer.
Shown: 283.9 gal
